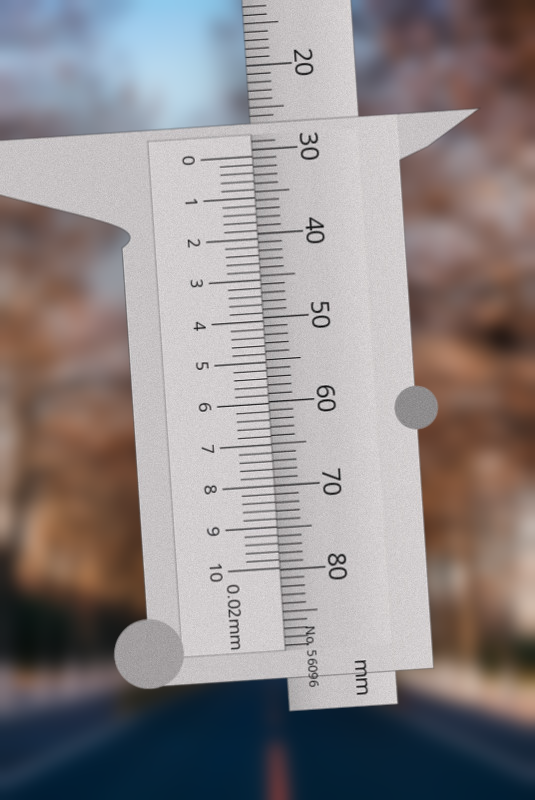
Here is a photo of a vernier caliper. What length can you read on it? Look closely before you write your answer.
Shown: 30.8 mm
